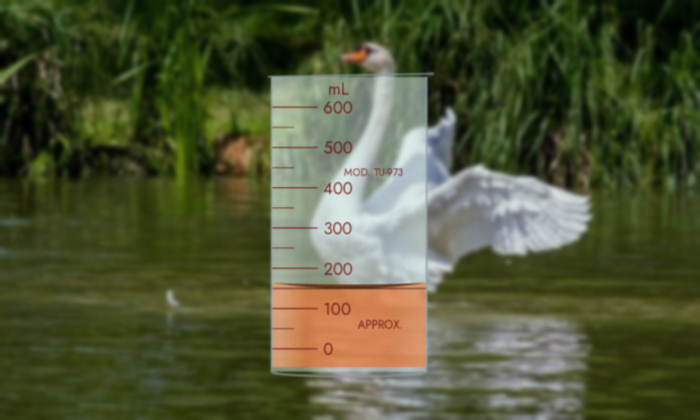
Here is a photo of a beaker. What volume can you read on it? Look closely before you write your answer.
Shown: 150 mL
